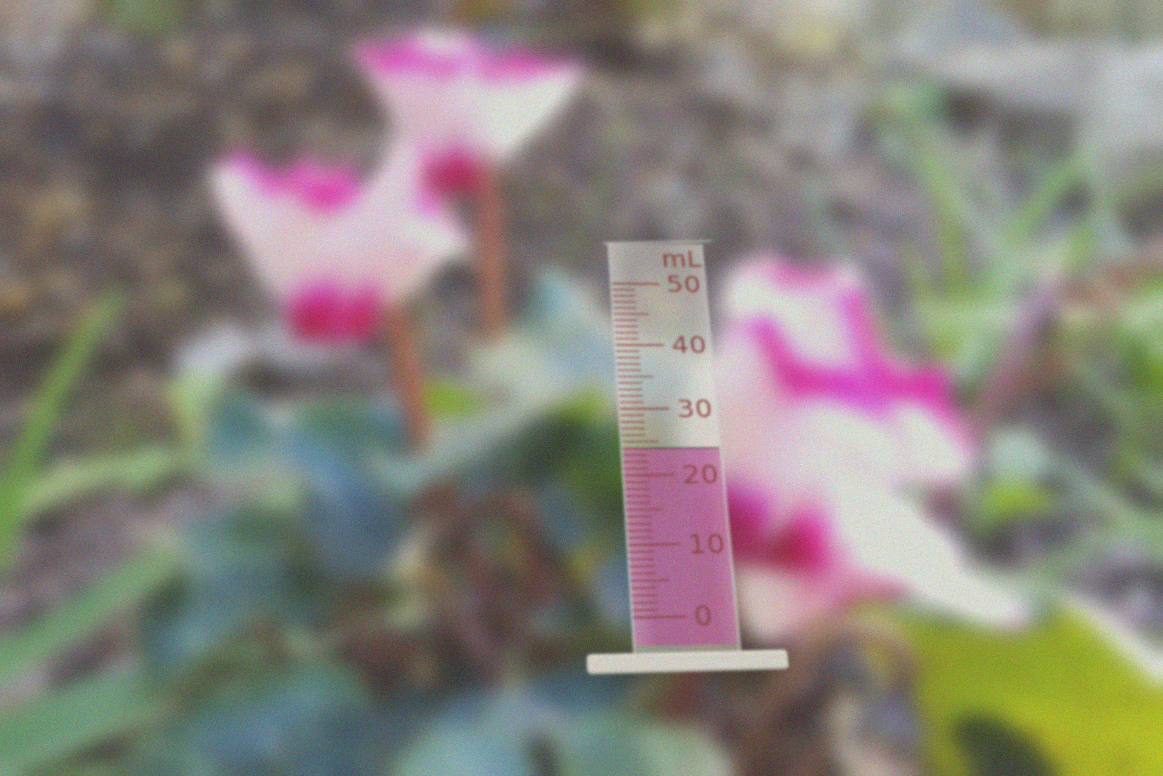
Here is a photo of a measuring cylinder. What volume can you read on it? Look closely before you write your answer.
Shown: 24 mL
